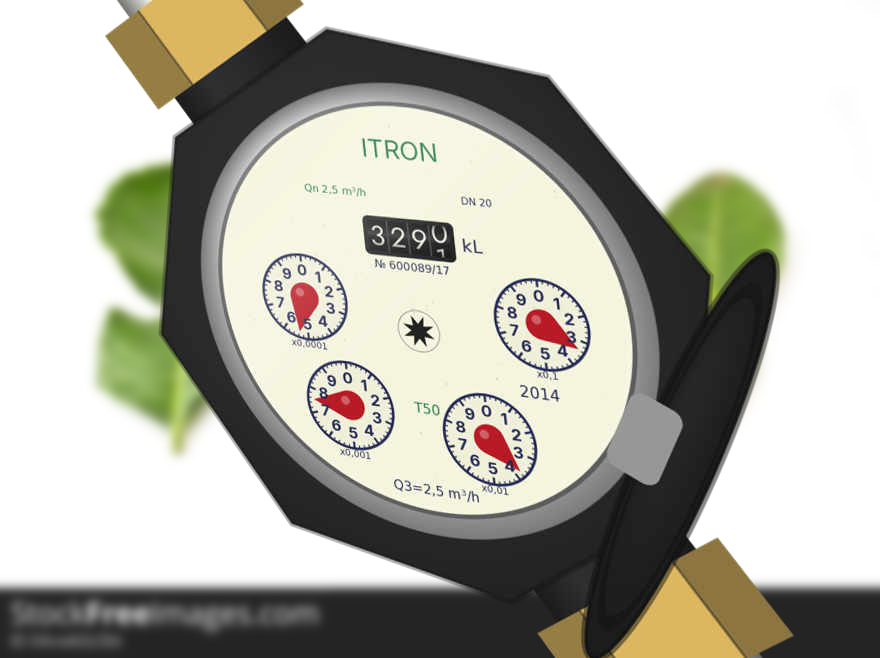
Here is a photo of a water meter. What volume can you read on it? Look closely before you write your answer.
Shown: 3290.3375 kL
